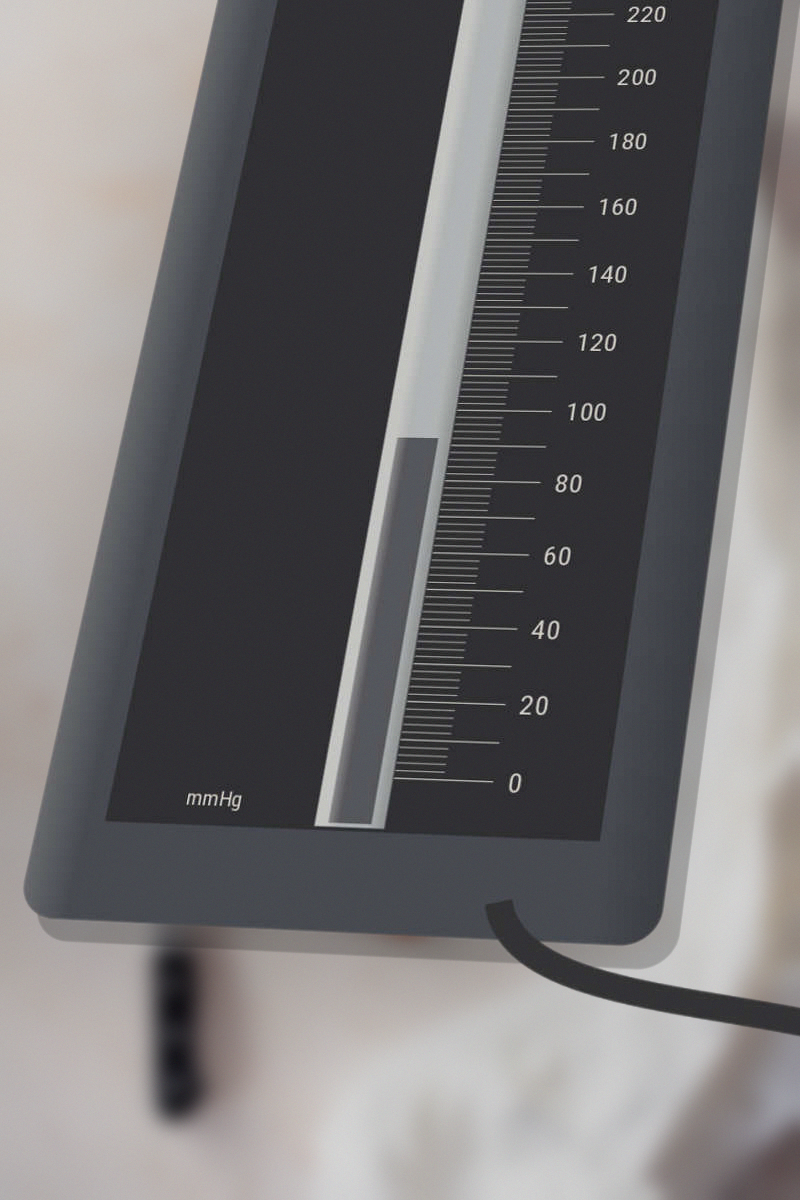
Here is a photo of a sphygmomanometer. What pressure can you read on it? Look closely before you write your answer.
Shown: 92 mmHg
